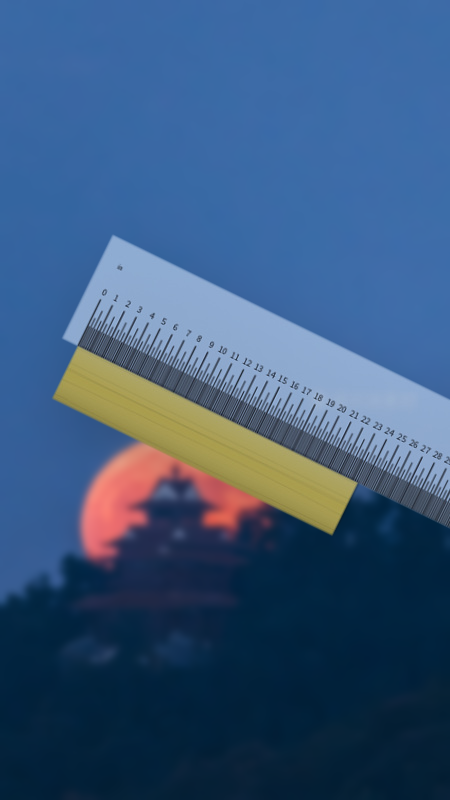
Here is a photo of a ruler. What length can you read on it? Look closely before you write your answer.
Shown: 23.5 in
